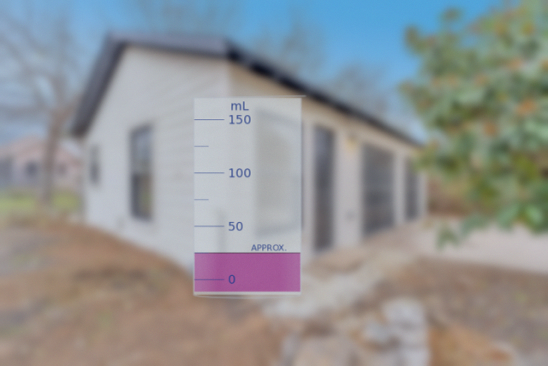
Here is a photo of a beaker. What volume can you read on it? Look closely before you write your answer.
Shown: 25 mL
